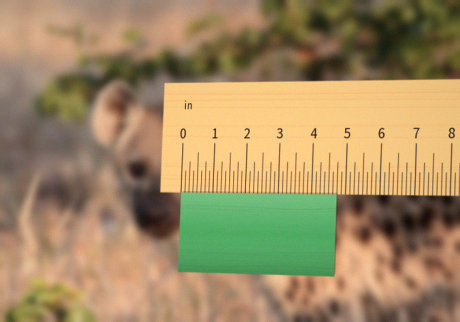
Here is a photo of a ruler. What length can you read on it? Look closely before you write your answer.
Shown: 4.75 in
